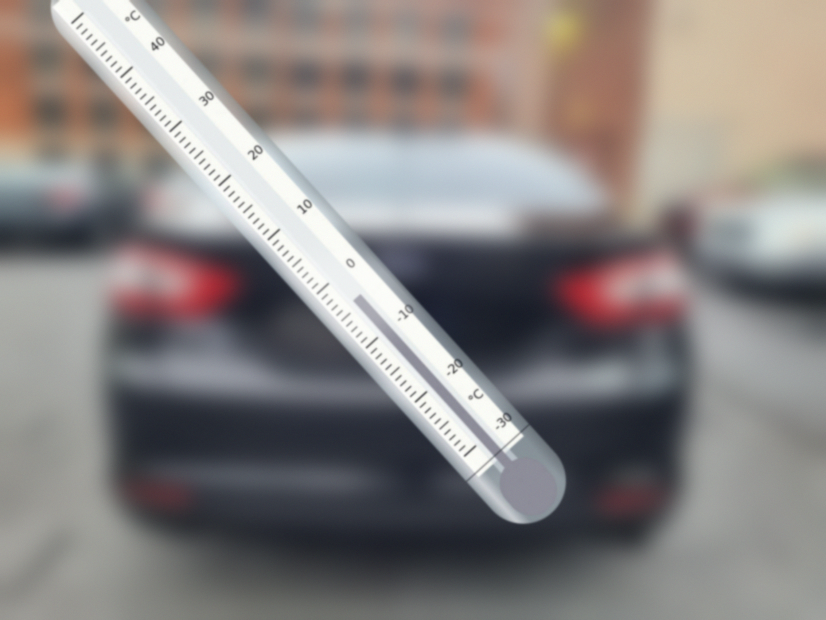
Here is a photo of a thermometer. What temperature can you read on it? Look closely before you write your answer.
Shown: -4 °C
